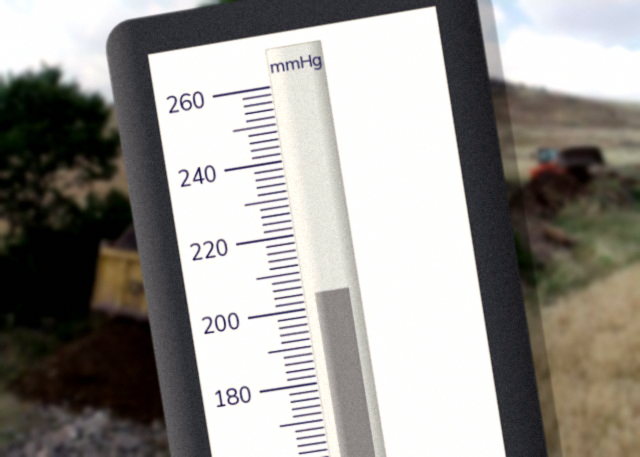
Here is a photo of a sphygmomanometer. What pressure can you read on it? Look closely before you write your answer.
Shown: 204 mmHg
